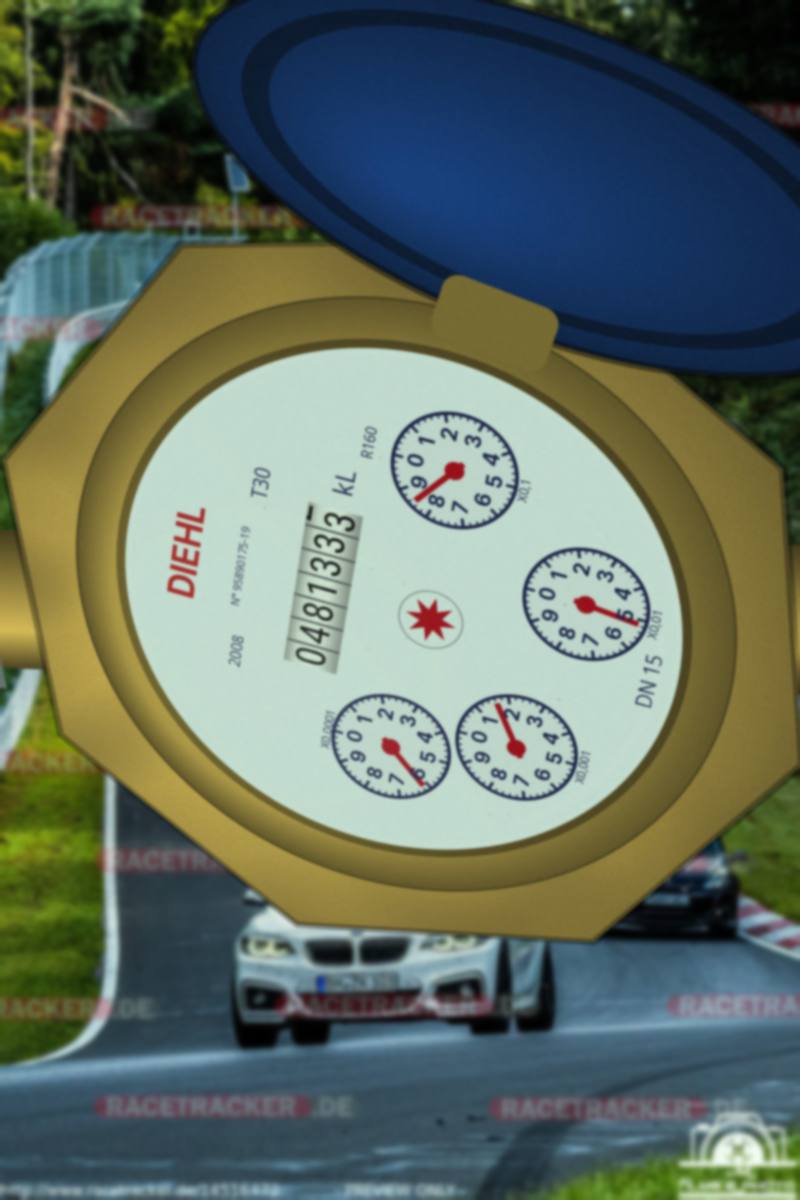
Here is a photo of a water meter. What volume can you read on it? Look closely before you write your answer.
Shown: 481332.8516 kL
